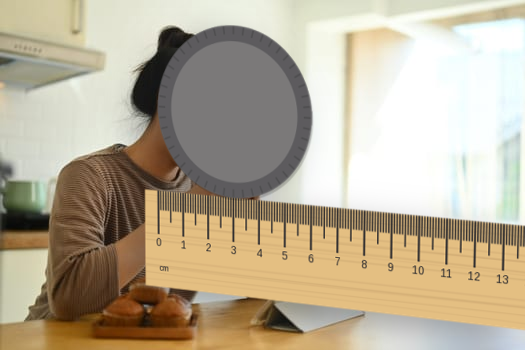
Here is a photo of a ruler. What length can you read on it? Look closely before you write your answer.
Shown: 6 cm
